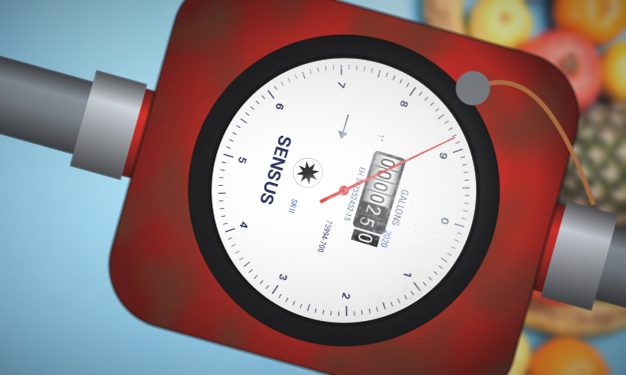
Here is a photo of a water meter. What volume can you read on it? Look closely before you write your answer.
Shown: 248.8 gal
